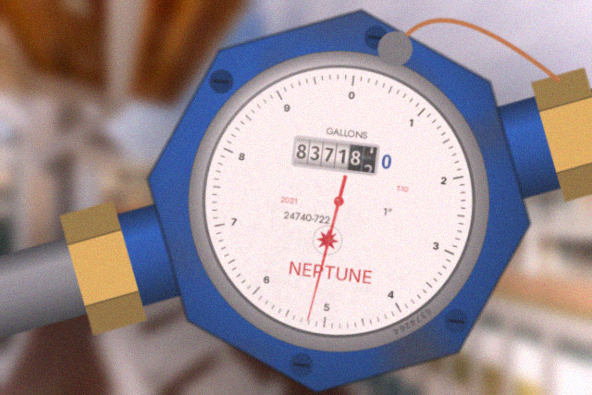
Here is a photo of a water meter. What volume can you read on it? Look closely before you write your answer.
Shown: 8371815.2 gal
